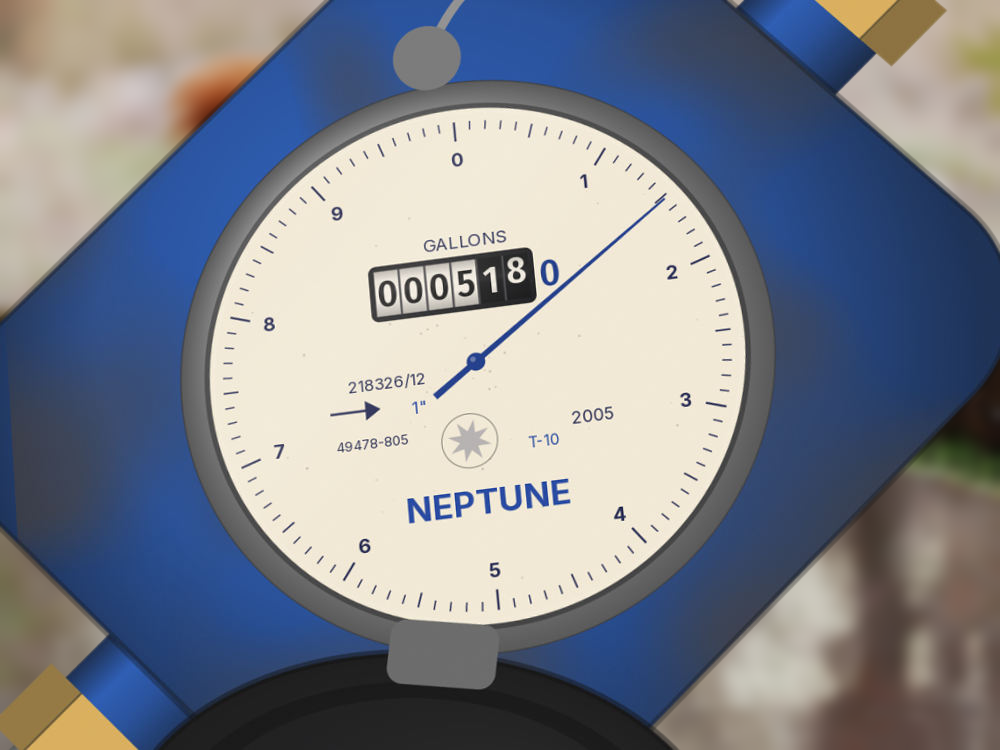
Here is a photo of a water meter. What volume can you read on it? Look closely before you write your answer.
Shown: 5181.5 gal
